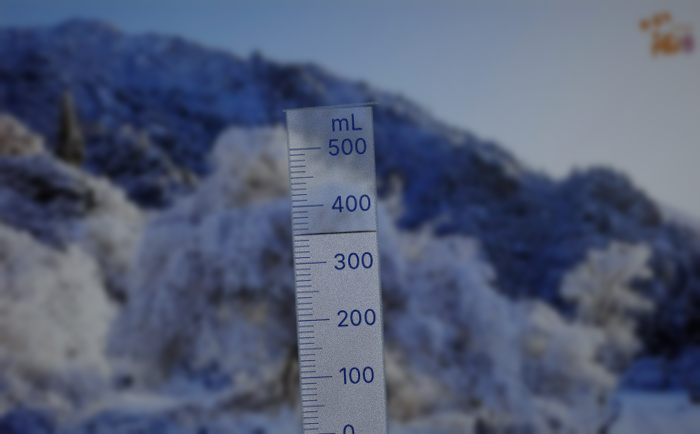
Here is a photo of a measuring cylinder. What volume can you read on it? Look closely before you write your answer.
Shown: 350 mL
